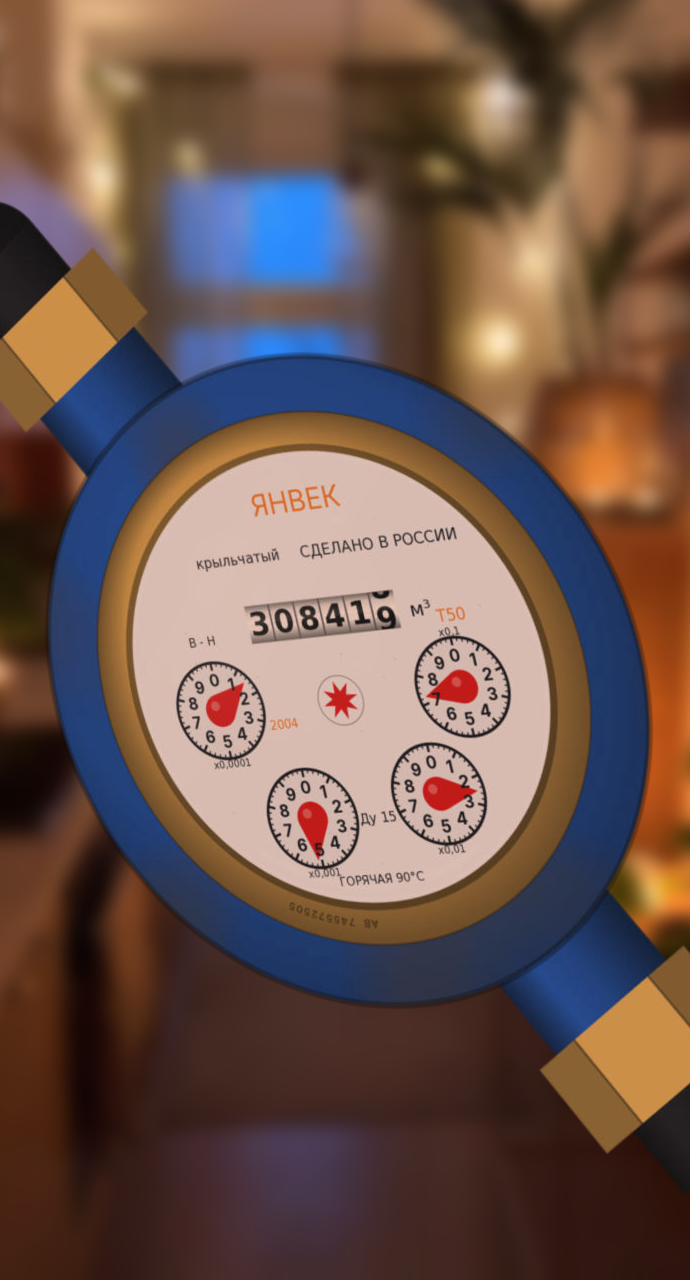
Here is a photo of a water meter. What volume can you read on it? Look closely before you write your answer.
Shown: 308418.7251 m³
